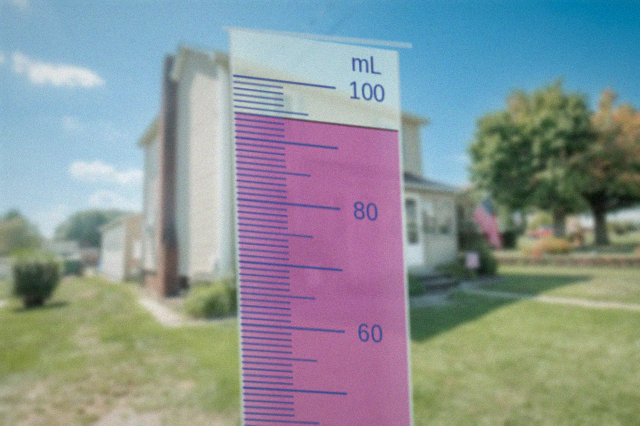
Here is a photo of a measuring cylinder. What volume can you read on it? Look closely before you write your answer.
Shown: 94 mL
